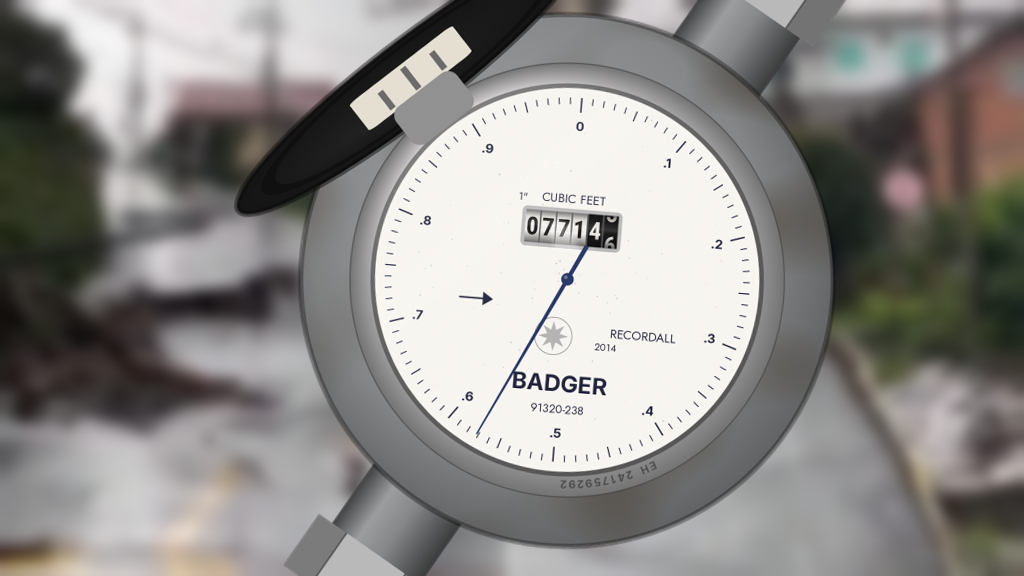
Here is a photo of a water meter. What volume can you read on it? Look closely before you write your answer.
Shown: 77145.57 ft³
